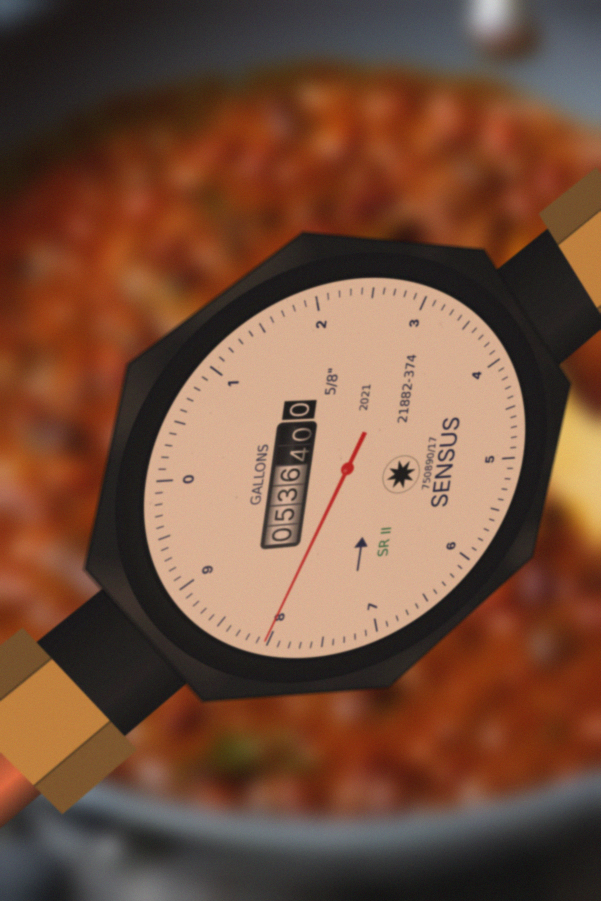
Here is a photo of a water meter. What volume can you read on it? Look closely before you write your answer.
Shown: 536398.0 gal
